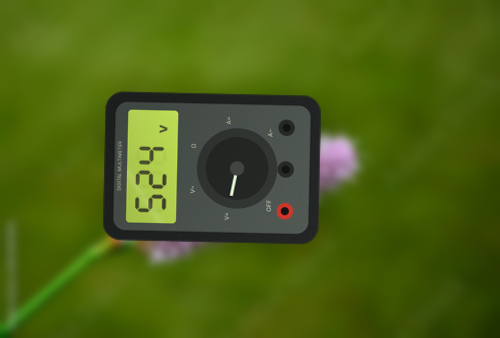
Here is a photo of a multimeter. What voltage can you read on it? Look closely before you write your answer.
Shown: 524 V
